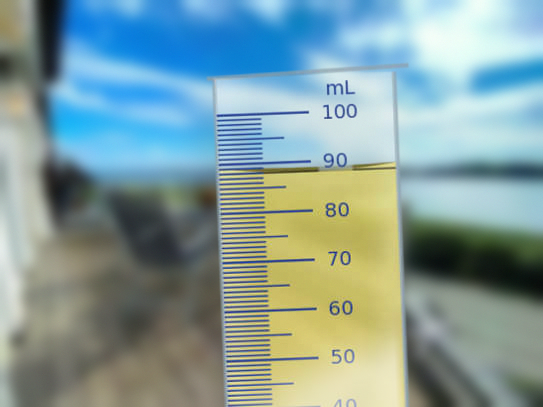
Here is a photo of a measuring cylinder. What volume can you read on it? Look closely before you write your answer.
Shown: 88 mL
